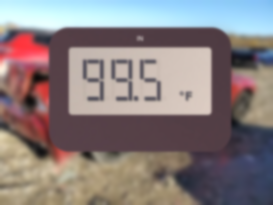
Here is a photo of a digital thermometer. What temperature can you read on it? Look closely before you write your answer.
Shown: 99.5 °F
